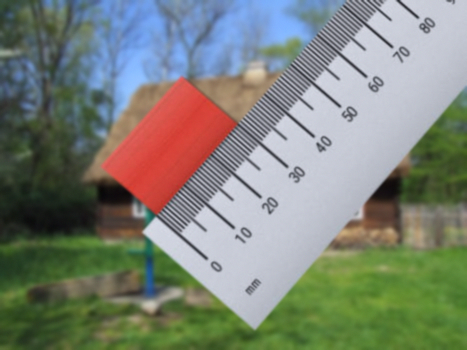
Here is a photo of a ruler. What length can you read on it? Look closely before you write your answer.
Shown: 30 mm
